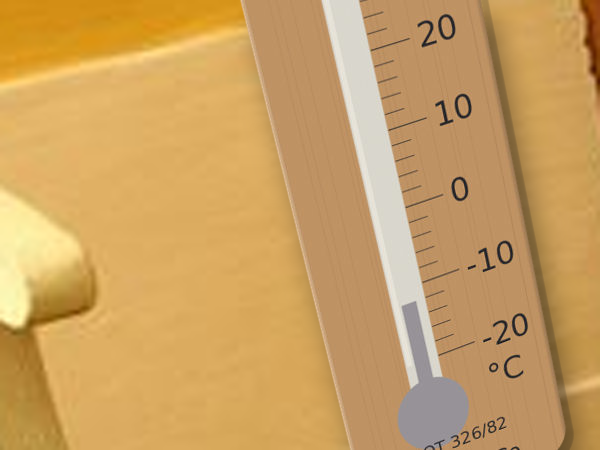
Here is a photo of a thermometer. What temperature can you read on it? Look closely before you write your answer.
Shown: -12 °C
